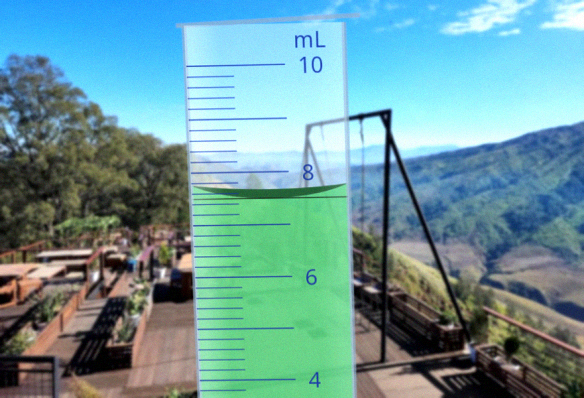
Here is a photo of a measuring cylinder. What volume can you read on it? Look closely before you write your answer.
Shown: 7.5 mL
